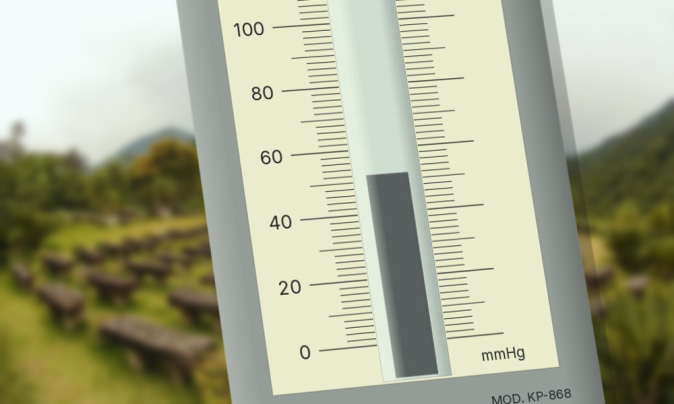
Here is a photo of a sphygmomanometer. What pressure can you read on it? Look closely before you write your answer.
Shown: 52 mmHg
